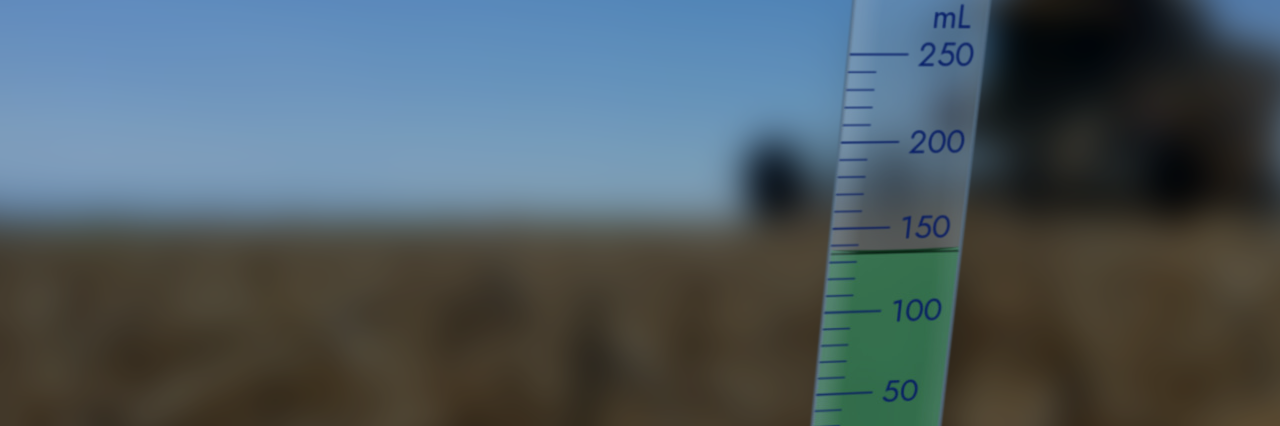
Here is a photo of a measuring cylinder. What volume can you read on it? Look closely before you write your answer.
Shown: 135 mL
